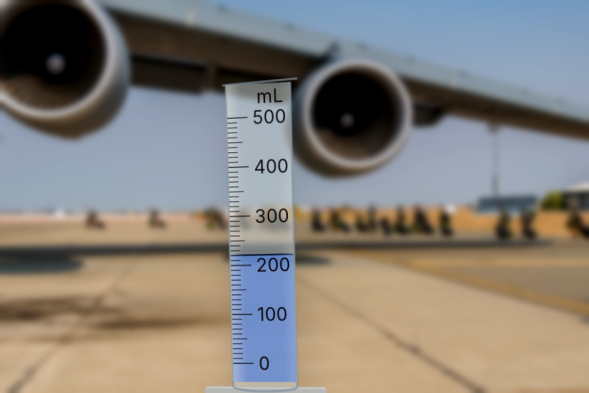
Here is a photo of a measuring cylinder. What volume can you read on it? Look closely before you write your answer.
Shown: 220 mL
